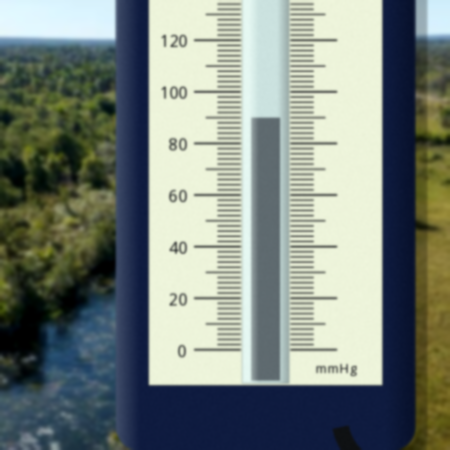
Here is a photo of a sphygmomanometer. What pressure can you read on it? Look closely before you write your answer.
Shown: 90 mmHg
